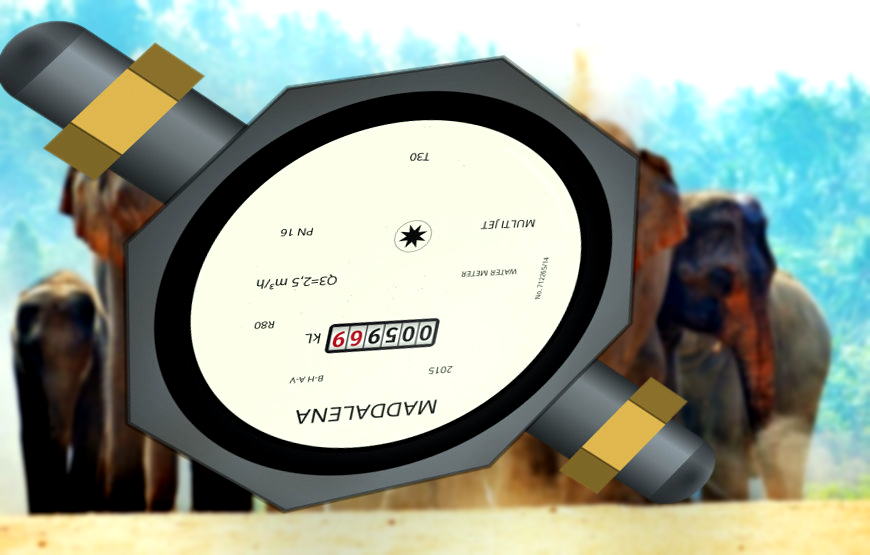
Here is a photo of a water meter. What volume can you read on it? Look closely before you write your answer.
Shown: 59.69 kL
